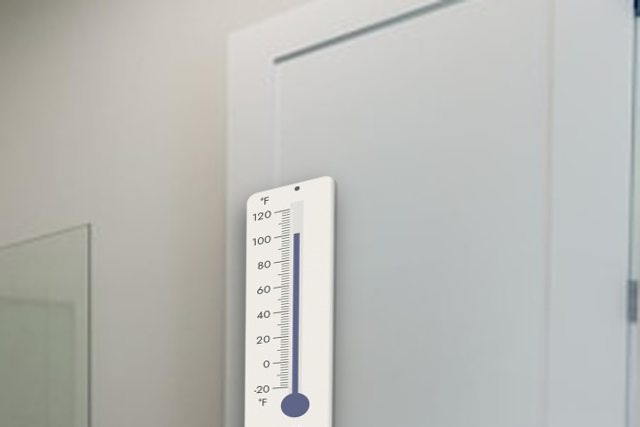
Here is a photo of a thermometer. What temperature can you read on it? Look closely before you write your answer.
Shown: 100 °F
